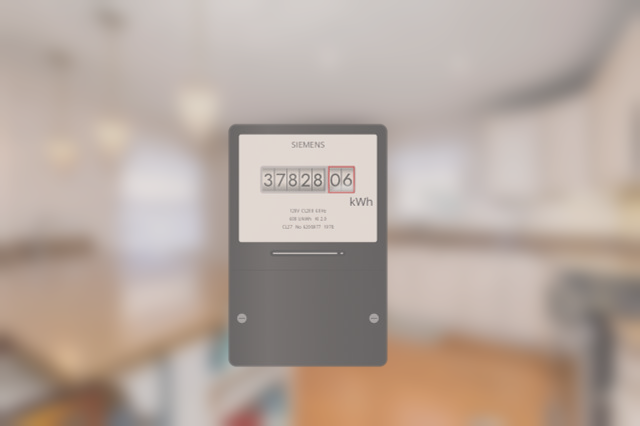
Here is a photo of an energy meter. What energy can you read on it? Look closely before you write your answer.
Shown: 37828.06 kWh
